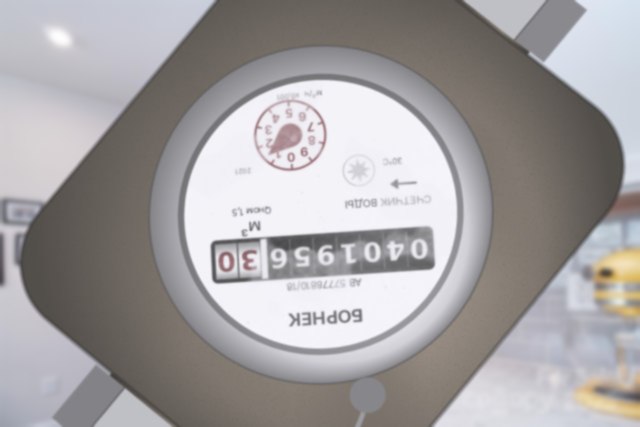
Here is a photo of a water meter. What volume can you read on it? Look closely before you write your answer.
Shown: 401956.301 m³
